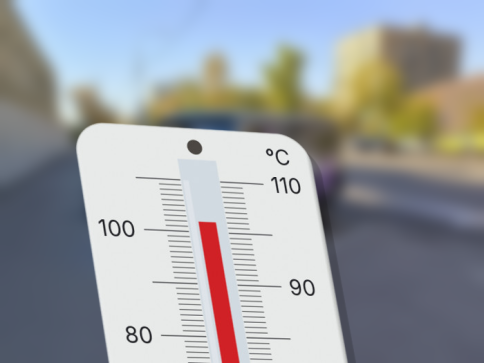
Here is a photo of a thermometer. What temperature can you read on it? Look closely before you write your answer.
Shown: 102 °C
